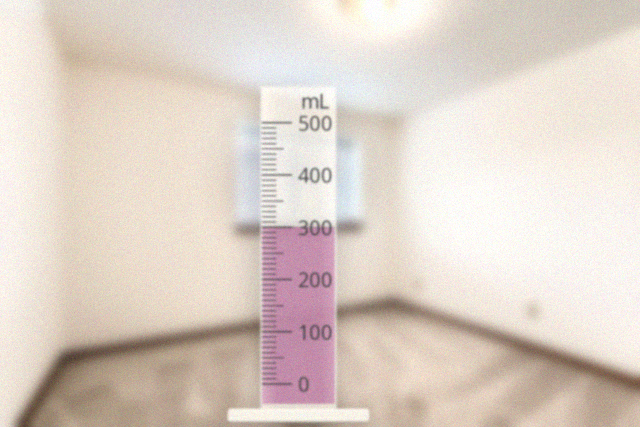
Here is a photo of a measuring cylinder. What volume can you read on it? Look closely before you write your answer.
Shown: 300 mL
